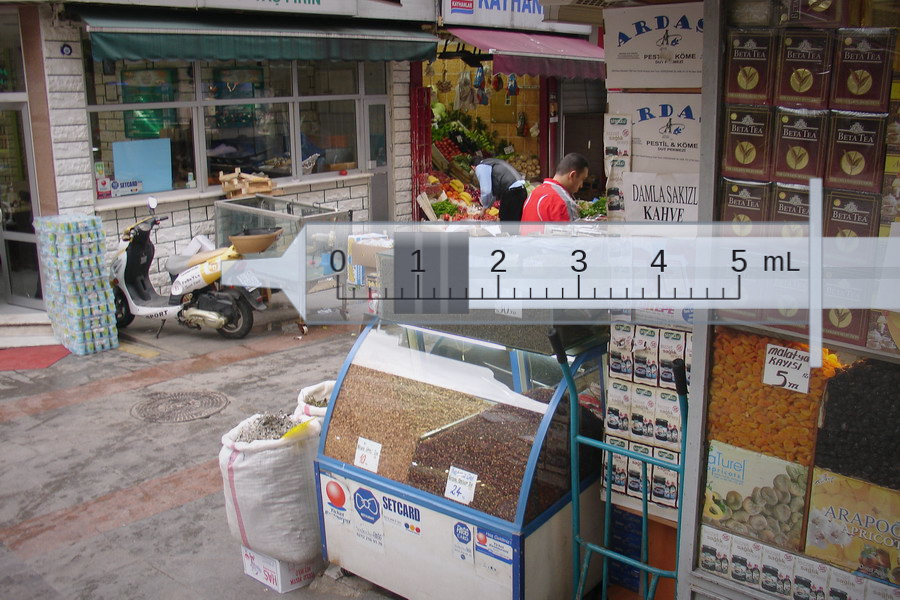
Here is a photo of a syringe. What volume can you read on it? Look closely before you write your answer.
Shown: 0.7 mL
